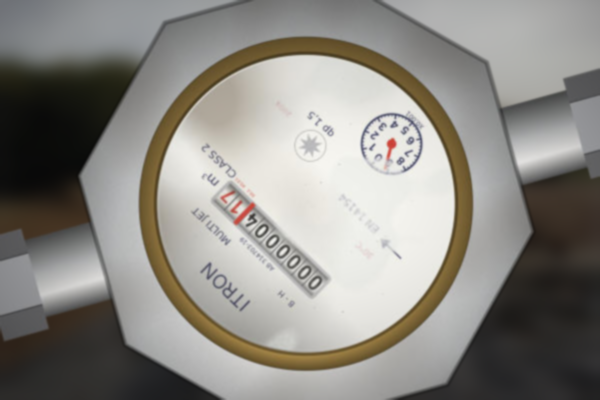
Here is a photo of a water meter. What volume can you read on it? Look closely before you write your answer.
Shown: 4.169 m³
